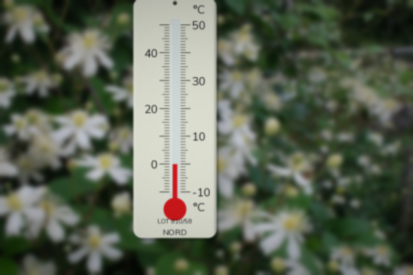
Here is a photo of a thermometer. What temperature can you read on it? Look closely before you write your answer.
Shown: 0 °C
